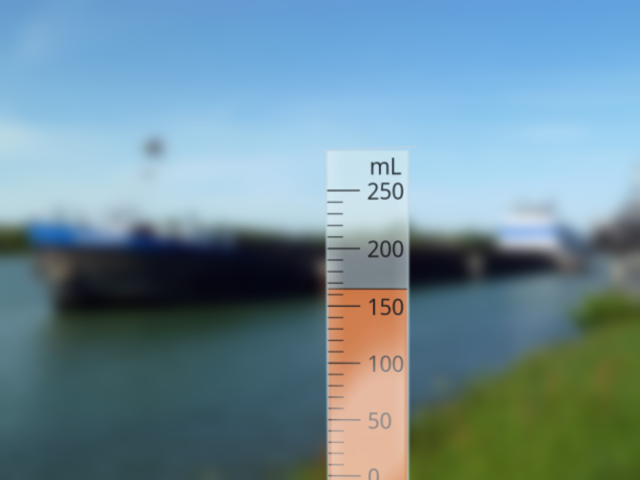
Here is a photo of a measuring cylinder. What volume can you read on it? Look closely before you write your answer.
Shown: 165 mL
